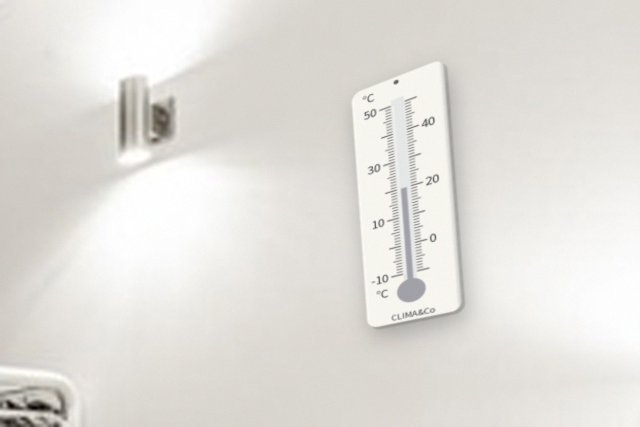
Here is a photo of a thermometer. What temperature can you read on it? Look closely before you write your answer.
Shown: 20 °C
